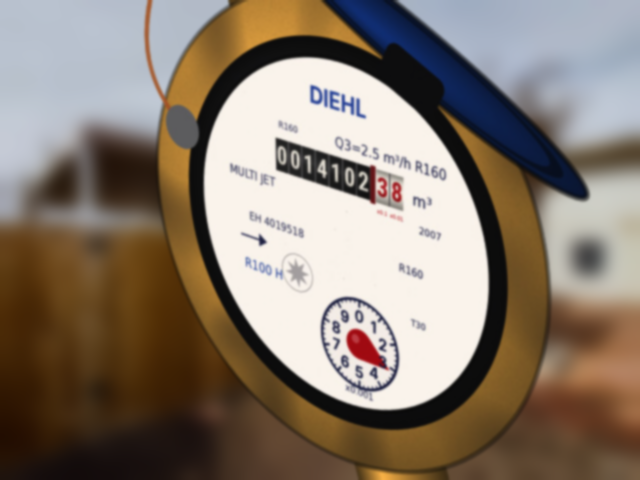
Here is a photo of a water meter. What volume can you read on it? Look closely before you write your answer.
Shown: 14102.383 m³
